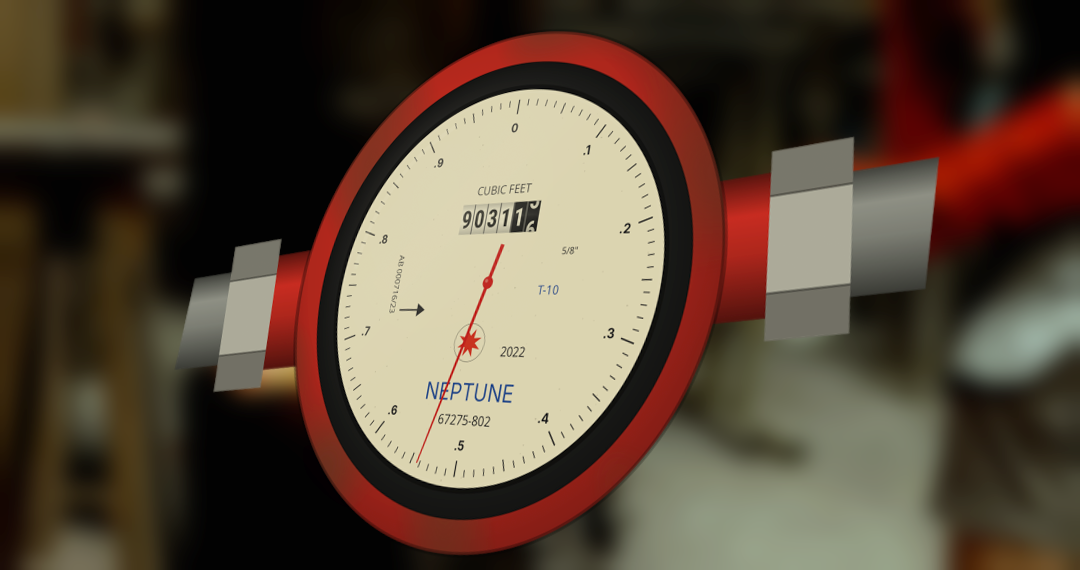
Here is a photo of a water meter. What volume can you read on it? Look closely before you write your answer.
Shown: 903115.54 ft³
